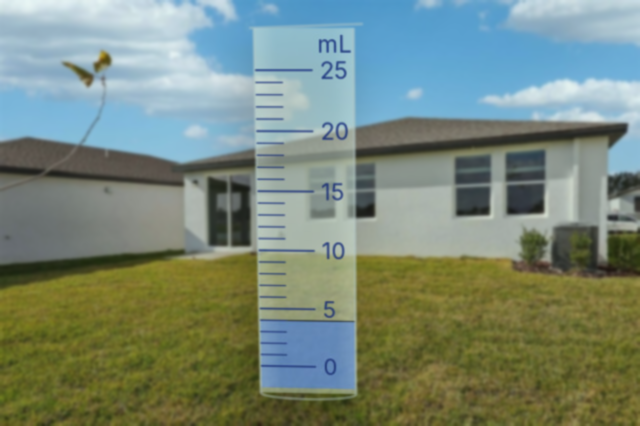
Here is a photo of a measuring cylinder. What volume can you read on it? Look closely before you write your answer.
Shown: 4 mL
